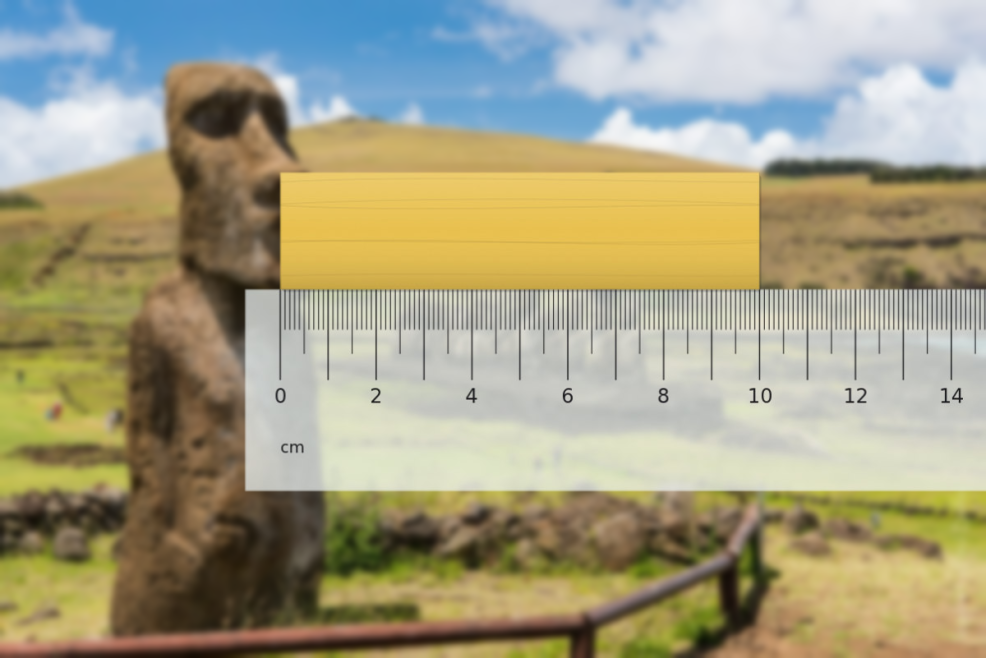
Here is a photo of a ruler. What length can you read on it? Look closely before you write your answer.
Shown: 10 cm
